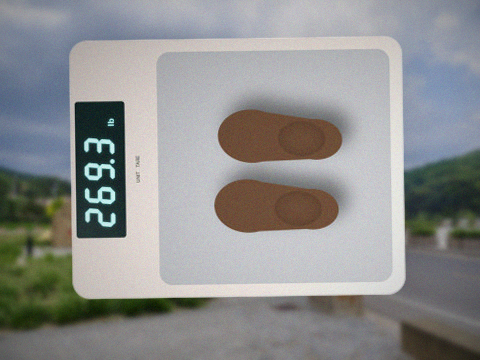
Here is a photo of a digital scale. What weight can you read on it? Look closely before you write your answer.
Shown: 269.3 lb
